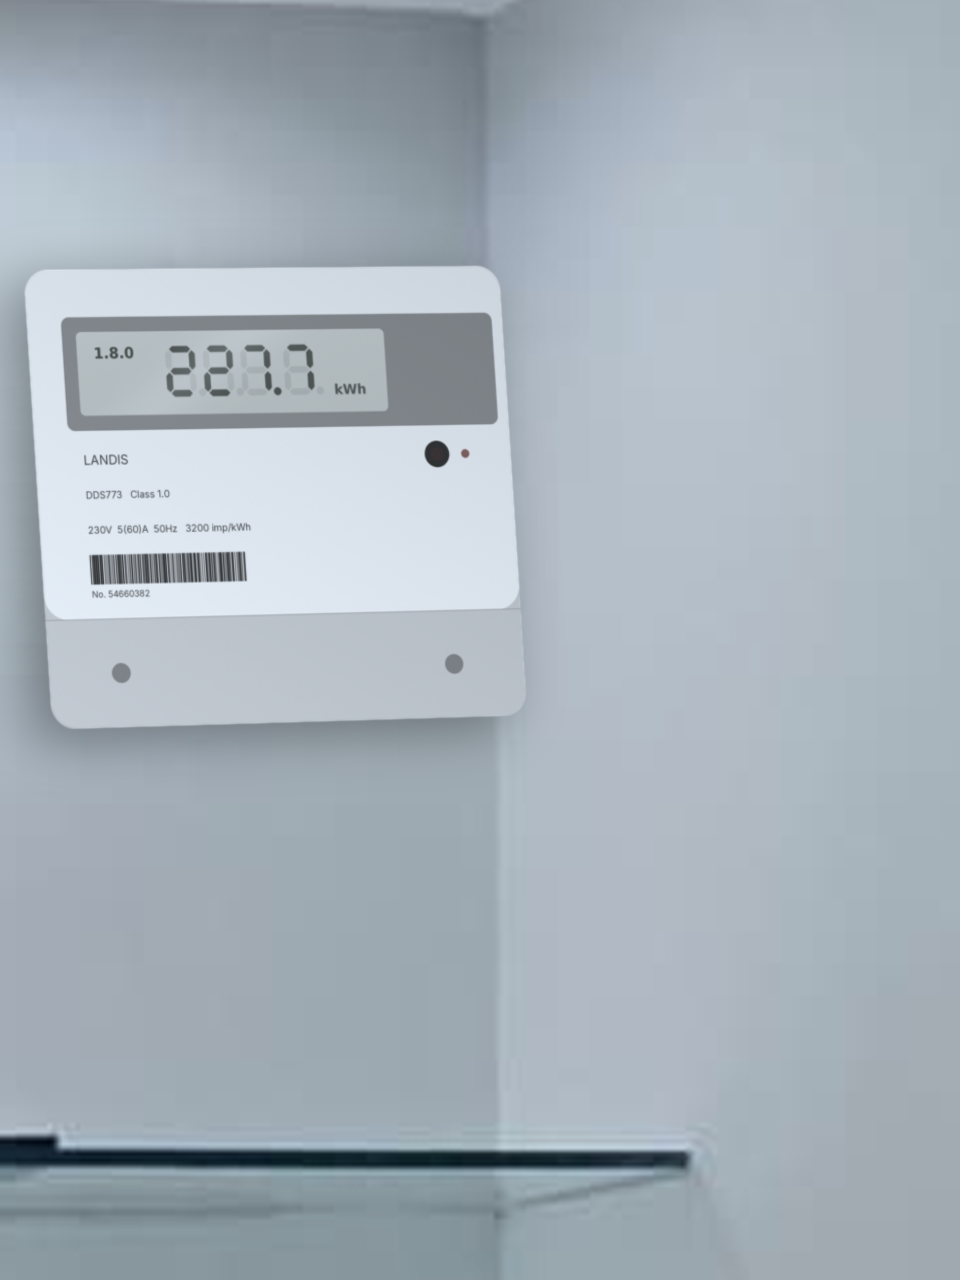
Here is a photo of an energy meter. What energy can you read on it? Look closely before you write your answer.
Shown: 227.7 kWh
